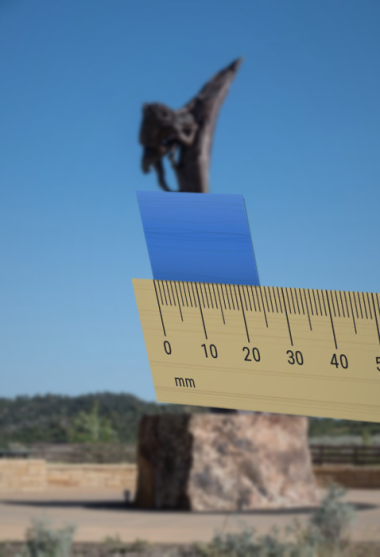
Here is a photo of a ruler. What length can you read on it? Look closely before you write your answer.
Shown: 25 mm
